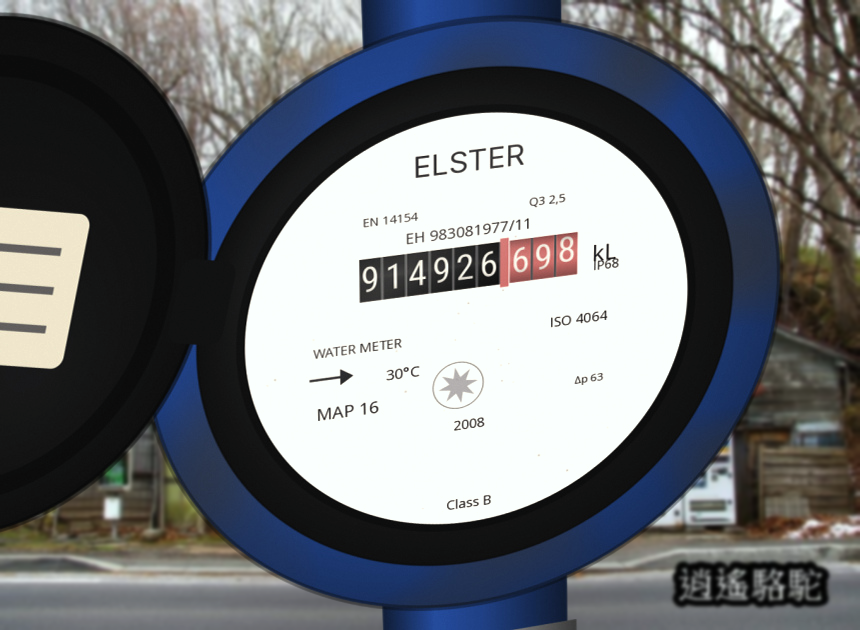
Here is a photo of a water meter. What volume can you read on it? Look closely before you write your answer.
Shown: 914926.698 kL
